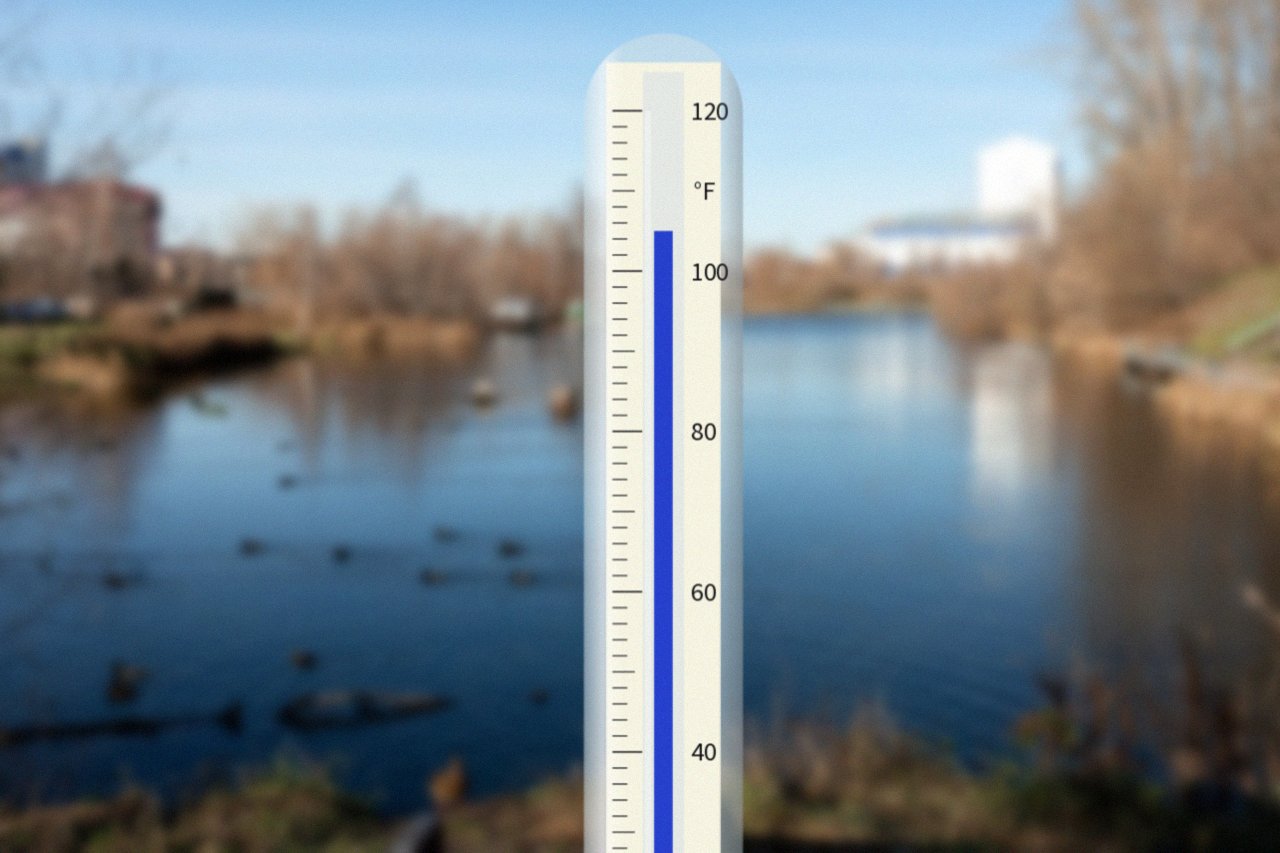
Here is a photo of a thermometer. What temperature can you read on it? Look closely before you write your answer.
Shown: 105 °F
